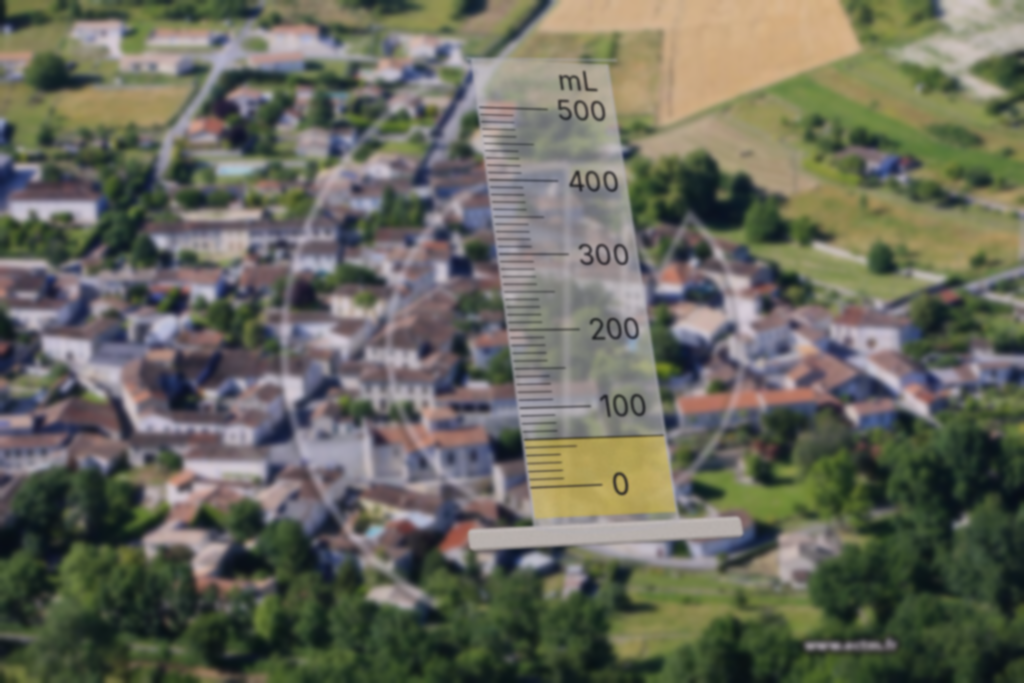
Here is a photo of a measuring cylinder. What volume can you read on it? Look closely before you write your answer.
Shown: 60 mL
